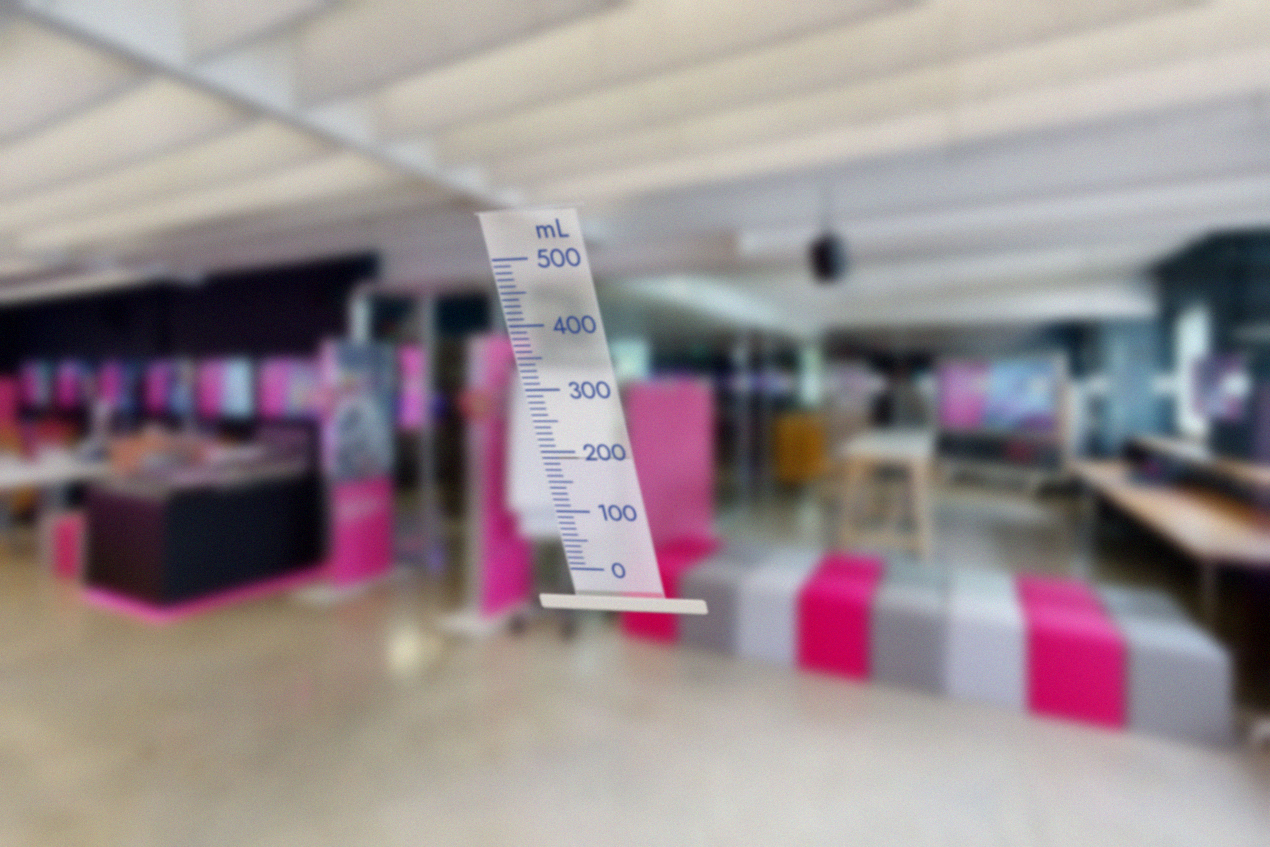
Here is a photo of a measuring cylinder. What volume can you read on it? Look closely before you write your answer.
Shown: 190 mL
